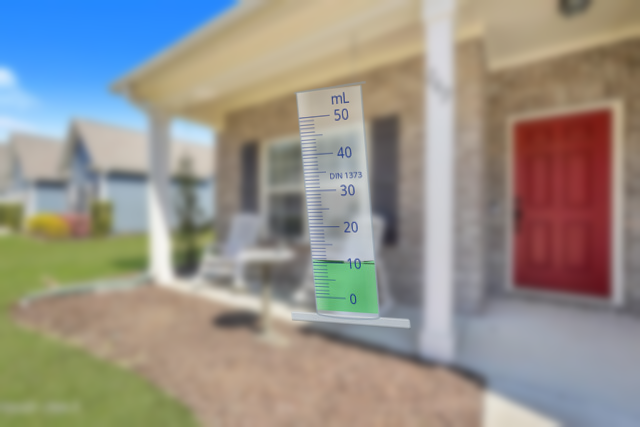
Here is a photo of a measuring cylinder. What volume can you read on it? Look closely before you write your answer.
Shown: 10 mL
